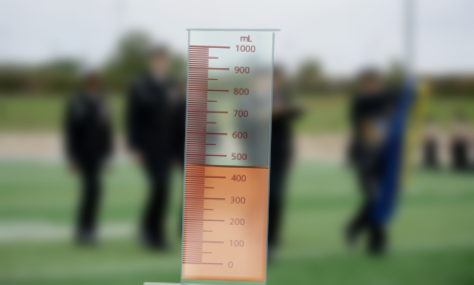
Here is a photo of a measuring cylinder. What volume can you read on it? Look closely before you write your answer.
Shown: 450 mL
